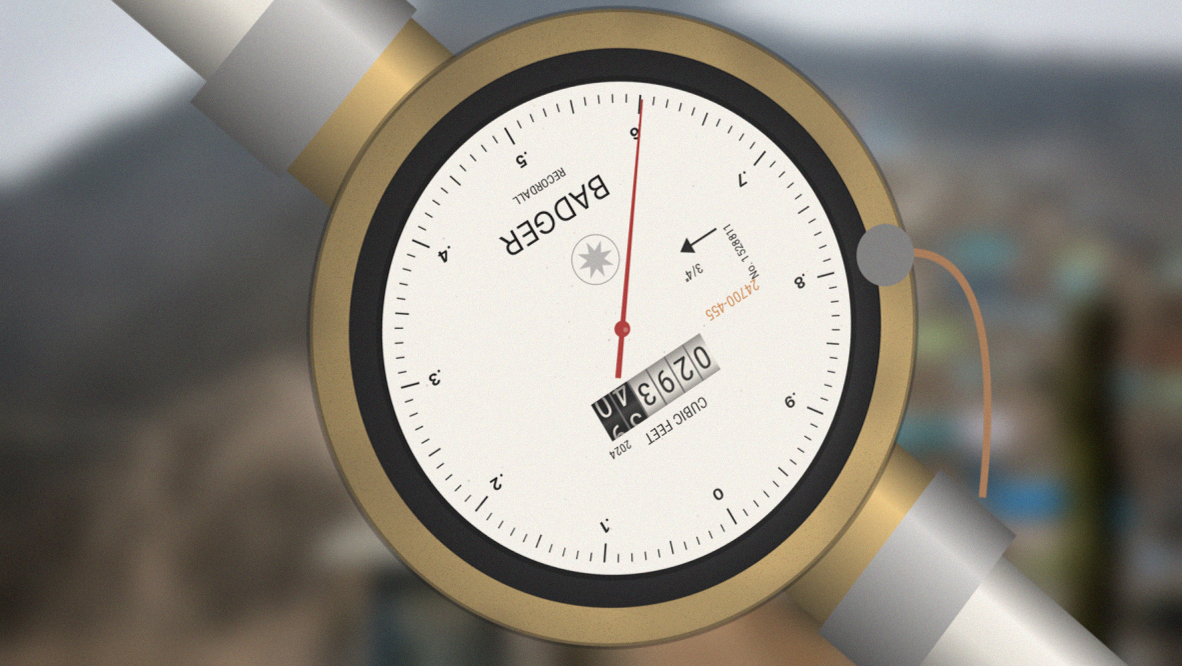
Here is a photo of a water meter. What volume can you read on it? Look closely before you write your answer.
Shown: 29339.60 ft³
